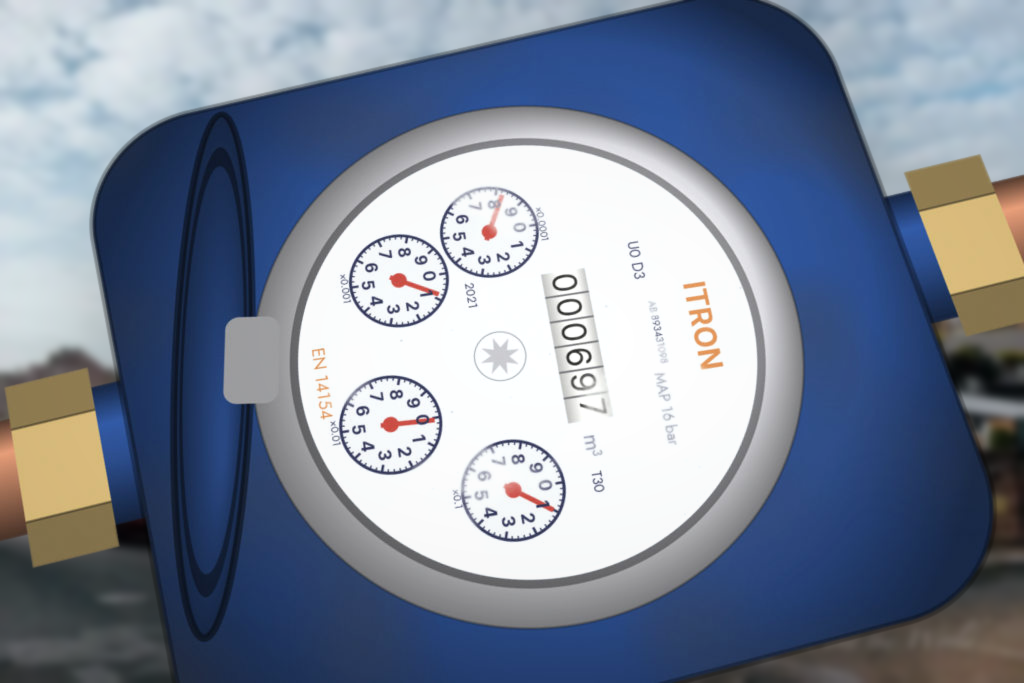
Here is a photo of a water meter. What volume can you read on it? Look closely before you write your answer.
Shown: 697.1008 m³
